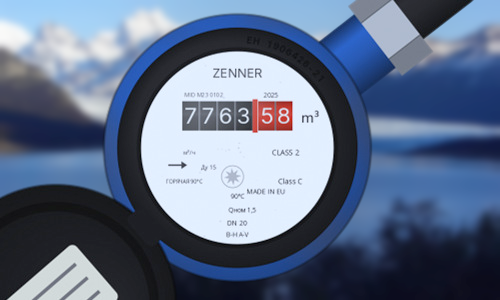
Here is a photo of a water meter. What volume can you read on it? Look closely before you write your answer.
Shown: 7763.58 m³
